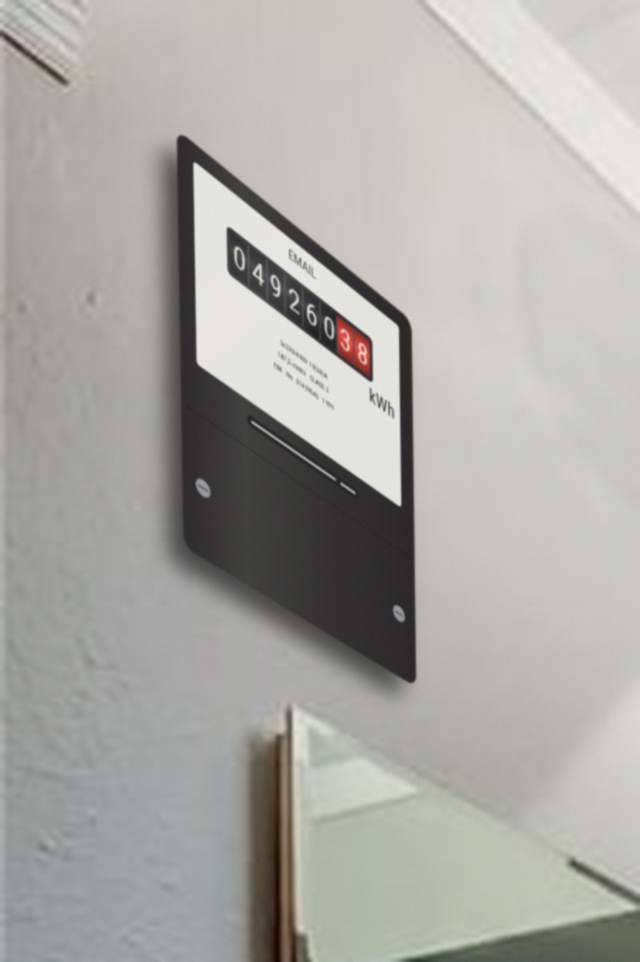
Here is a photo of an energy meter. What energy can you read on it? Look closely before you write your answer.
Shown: 49260.38 kWh
